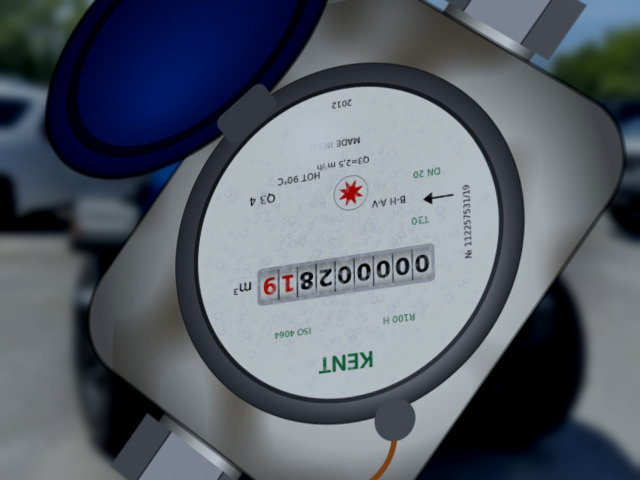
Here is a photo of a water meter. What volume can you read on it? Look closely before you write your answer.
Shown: 28.19 m³
